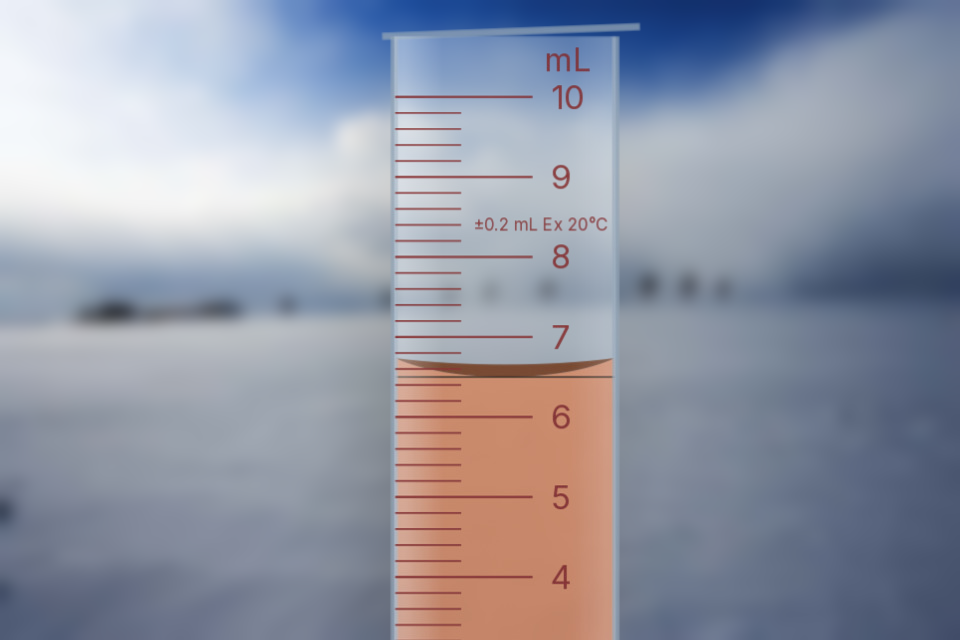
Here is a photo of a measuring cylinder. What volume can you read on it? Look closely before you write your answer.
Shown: 6.5 mL
